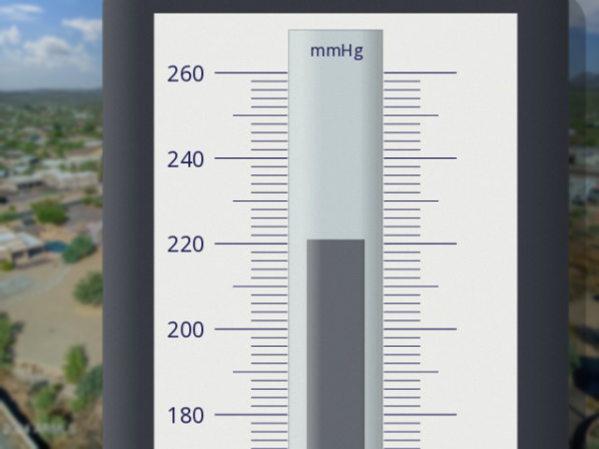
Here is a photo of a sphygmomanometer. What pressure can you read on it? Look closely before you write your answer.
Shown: 221 mmHg
